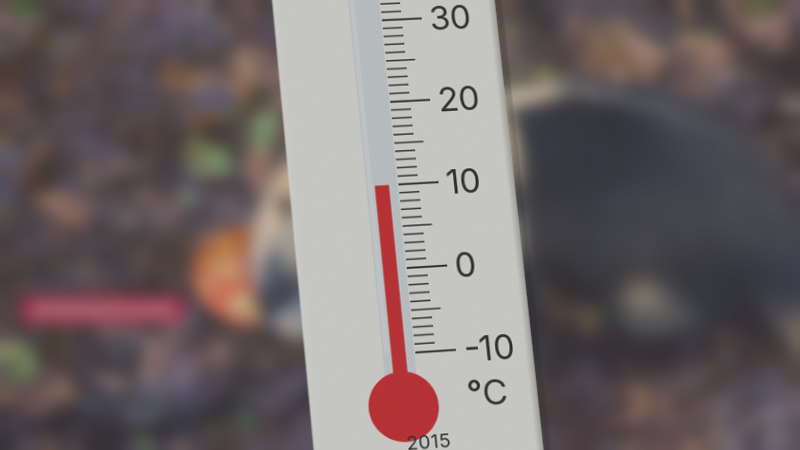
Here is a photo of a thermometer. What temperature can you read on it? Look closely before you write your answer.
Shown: 10 °C
